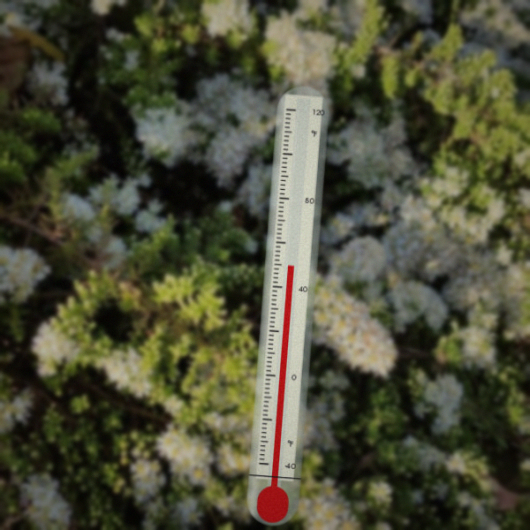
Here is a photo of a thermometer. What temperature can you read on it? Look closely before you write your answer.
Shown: 50 °F
